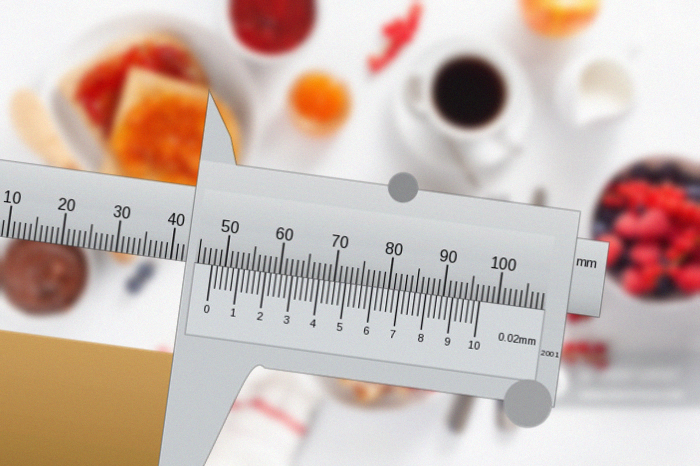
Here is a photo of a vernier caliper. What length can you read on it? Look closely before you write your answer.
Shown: 47.6 mm
